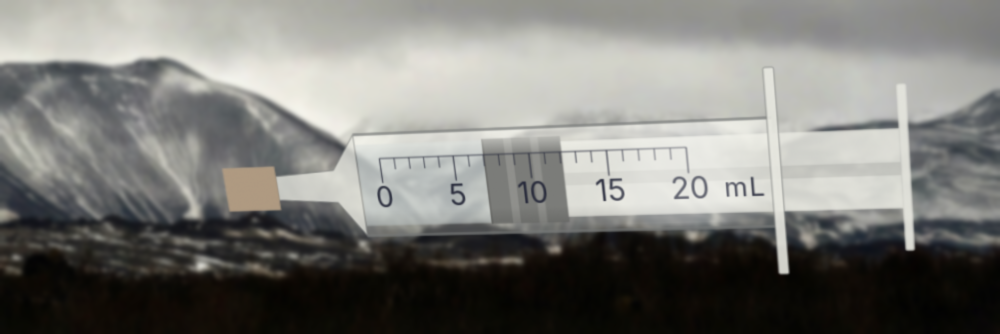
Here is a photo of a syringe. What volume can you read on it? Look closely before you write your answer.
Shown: 7 mL
